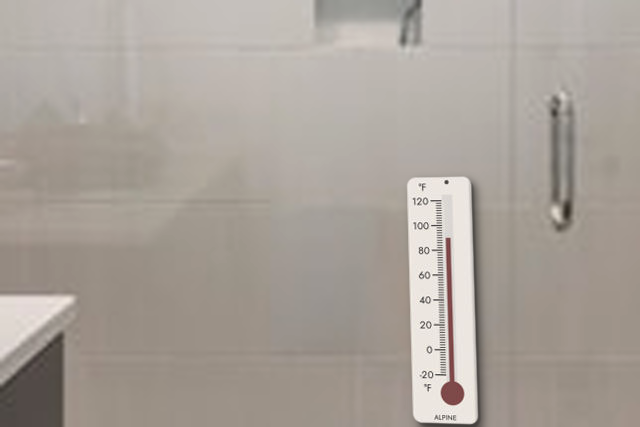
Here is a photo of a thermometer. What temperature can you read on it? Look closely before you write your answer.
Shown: 90 °F
